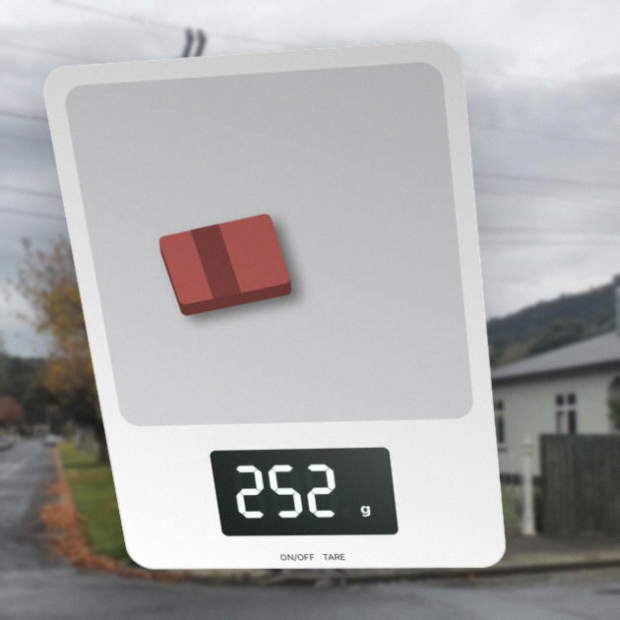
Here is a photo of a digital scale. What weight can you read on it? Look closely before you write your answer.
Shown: 252 g
